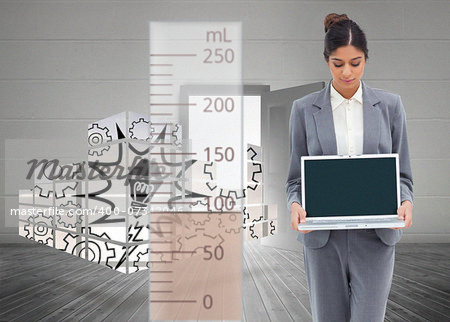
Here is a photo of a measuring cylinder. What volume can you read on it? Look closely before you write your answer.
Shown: 90 mL
